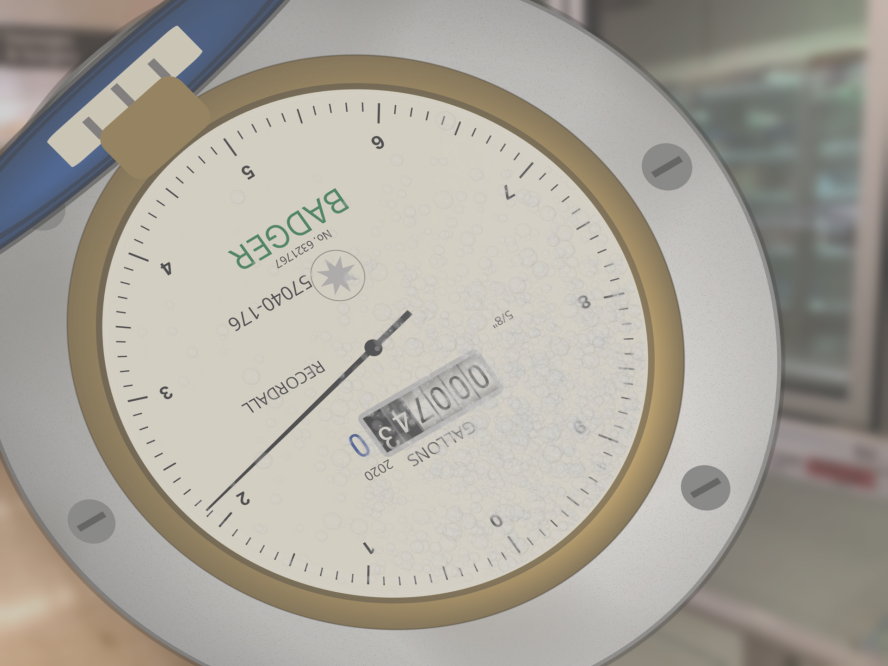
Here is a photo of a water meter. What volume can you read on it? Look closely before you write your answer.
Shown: 7432.1 gal
